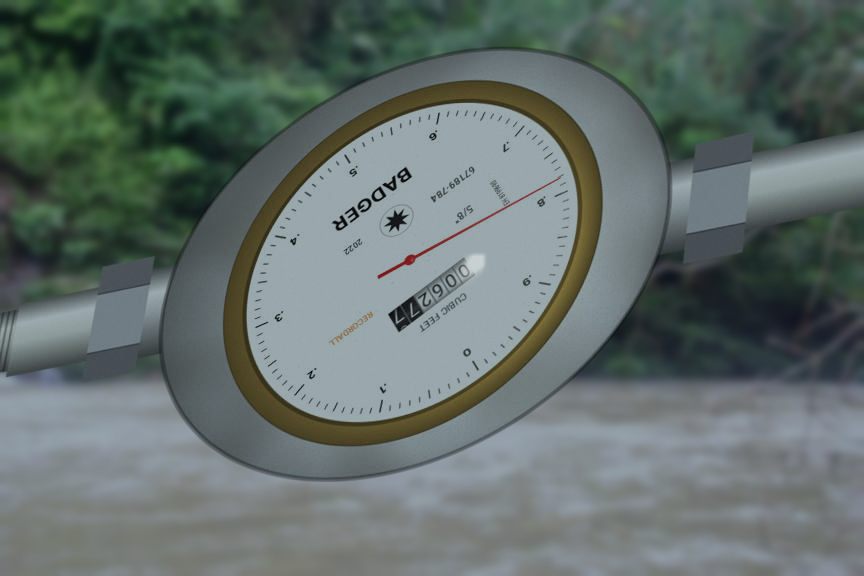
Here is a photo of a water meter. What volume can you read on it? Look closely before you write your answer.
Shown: 6276.78 ft³
